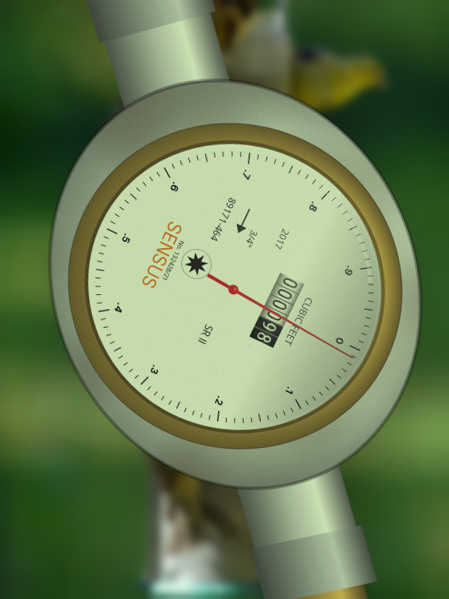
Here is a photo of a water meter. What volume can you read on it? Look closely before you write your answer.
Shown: 98.01 ft³
